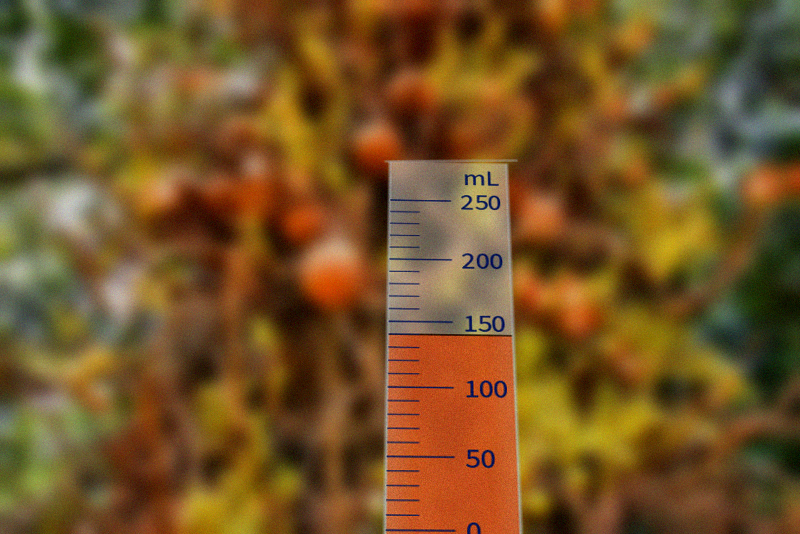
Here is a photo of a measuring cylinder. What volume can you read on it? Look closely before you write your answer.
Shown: 140 mL
